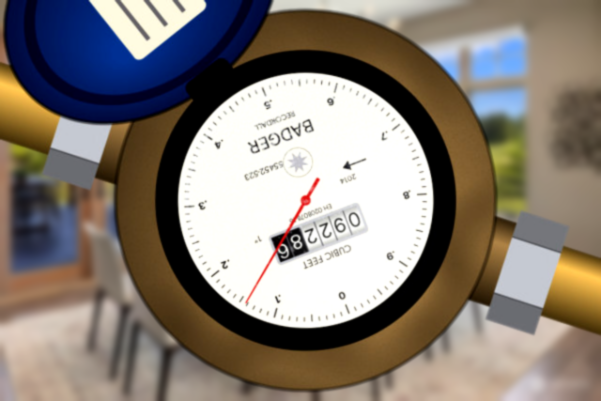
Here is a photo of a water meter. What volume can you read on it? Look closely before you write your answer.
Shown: 92286.14 ft³
